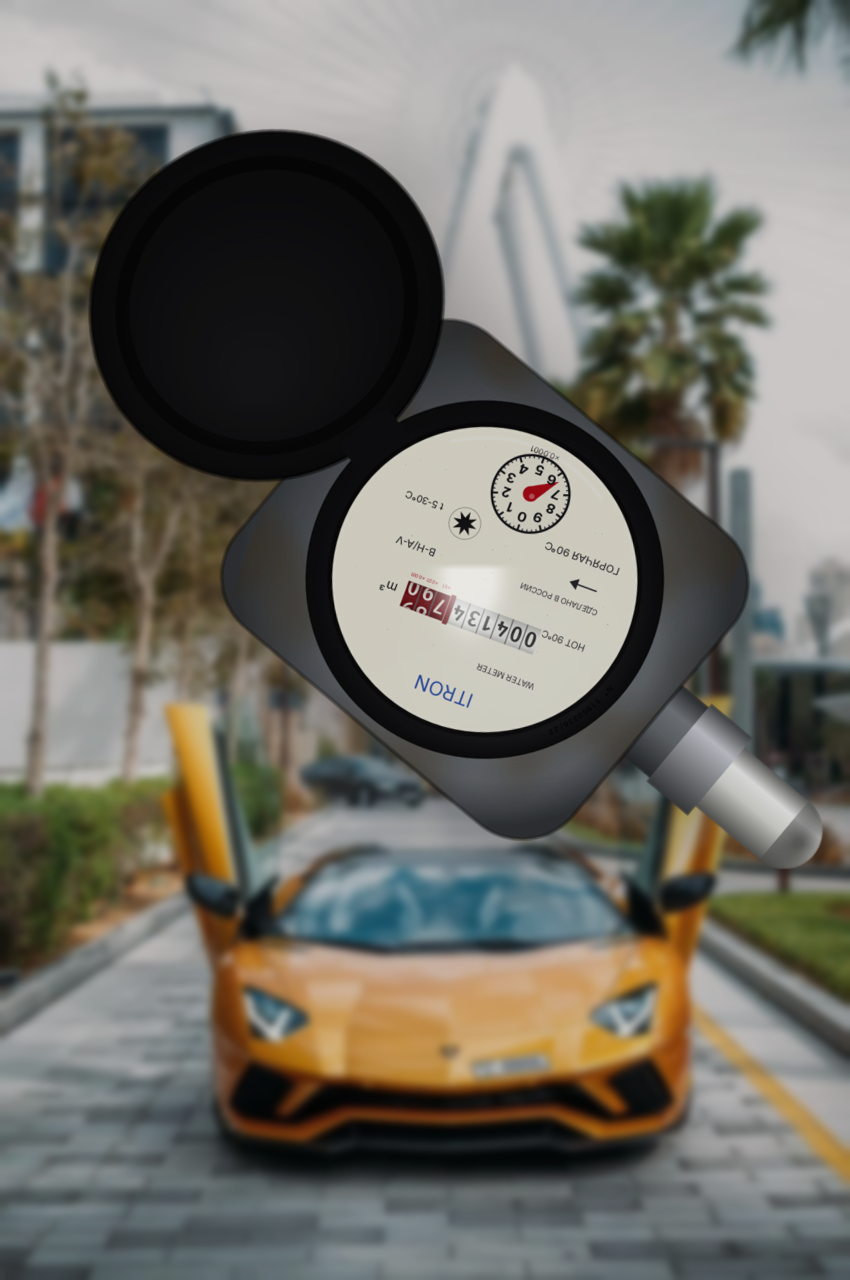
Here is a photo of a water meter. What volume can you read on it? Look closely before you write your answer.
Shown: 4134.7896 m³
